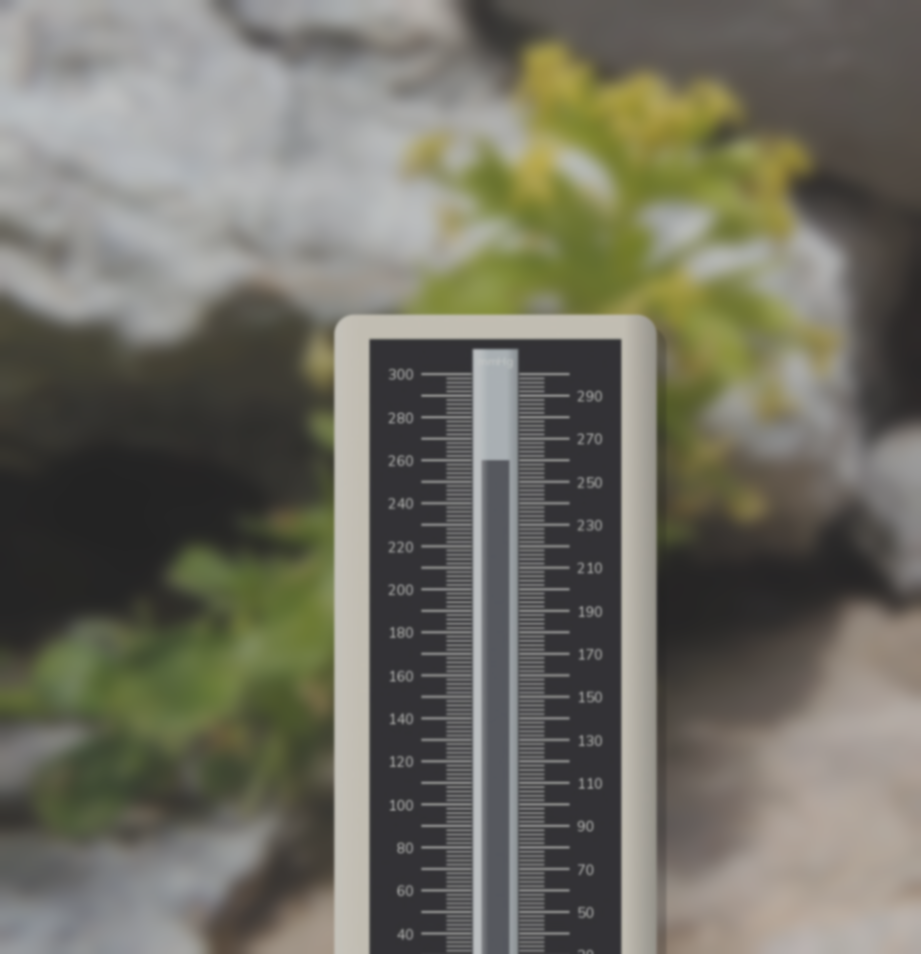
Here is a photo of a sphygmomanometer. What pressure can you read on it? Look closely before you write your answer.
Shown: 260 mmHg
